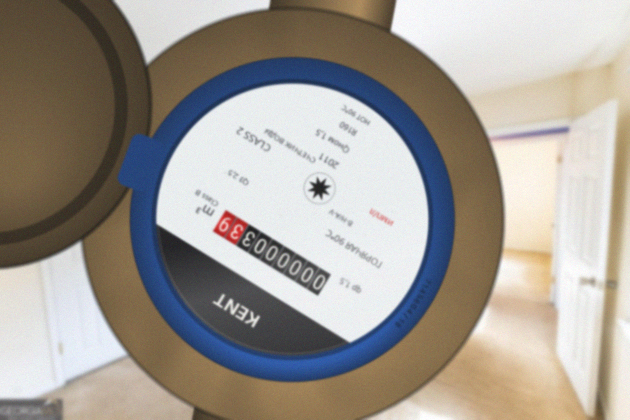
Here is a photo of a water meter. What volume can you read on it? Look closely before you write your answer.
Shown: 3.39 m³
